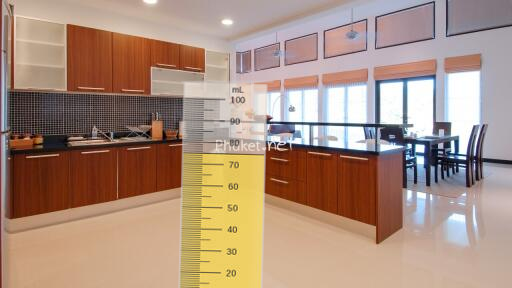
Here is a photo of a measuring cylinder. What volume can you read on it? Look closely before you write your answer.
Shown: 75 mL
